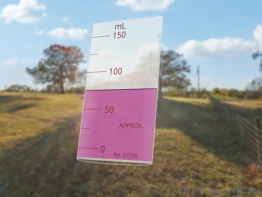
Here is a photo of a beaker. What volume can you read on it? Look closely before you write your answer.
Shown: 75 mL
